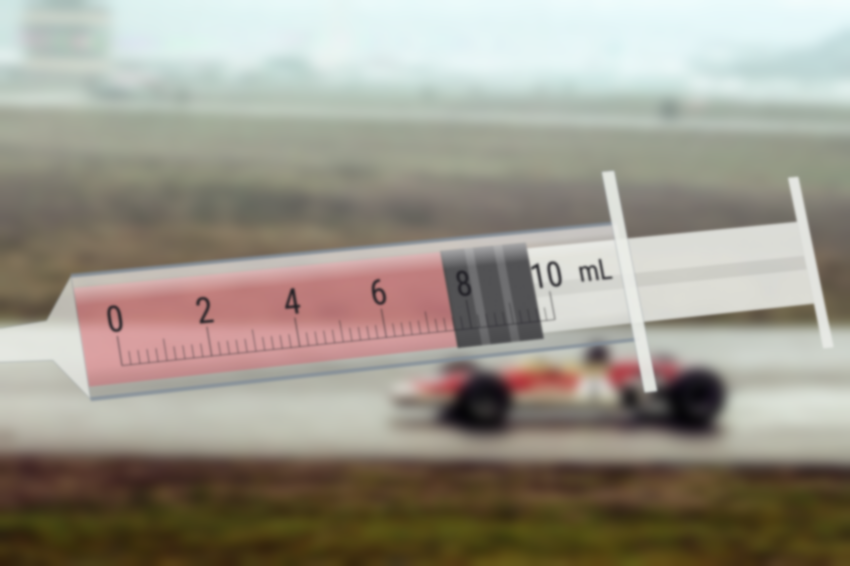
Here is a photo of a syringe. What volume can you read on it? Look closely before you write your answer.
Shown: 7.6 mL
